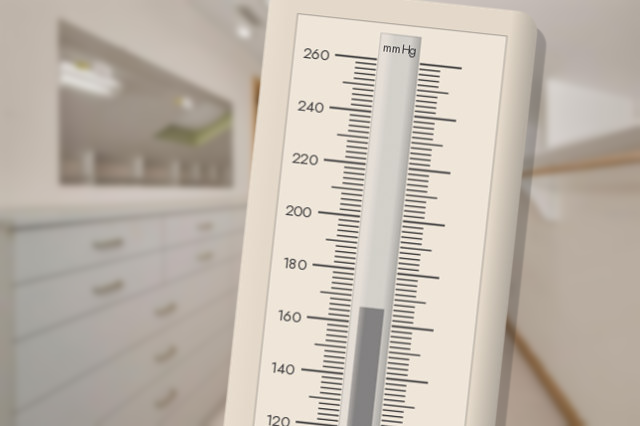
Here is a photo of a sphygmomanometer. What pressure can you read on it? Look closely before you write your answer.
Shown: 166 mmHg
